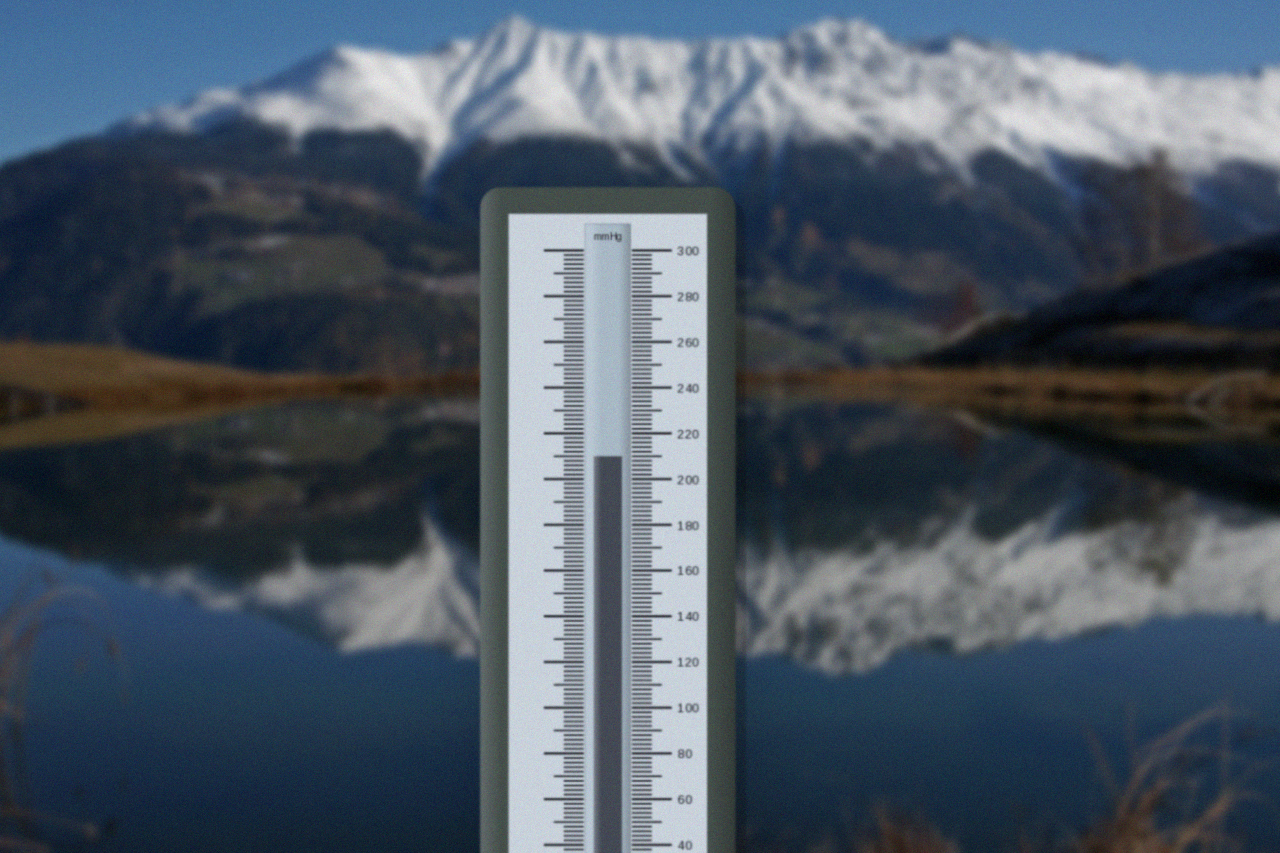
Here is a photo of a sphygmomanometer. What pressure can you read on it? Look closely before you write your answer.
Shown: 210 mmHg
